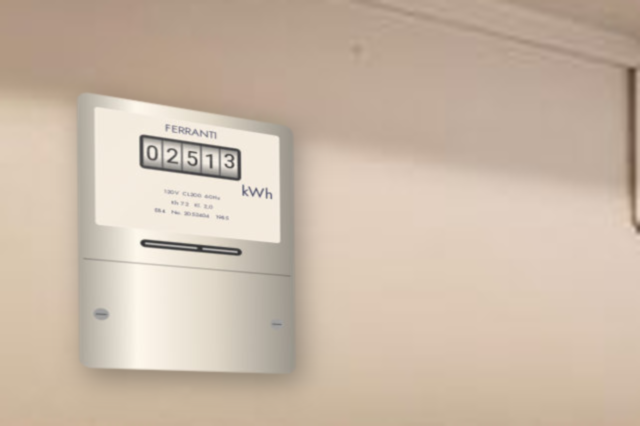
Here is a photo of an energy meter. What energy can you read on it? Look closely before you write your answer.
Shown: 2513 kWh
